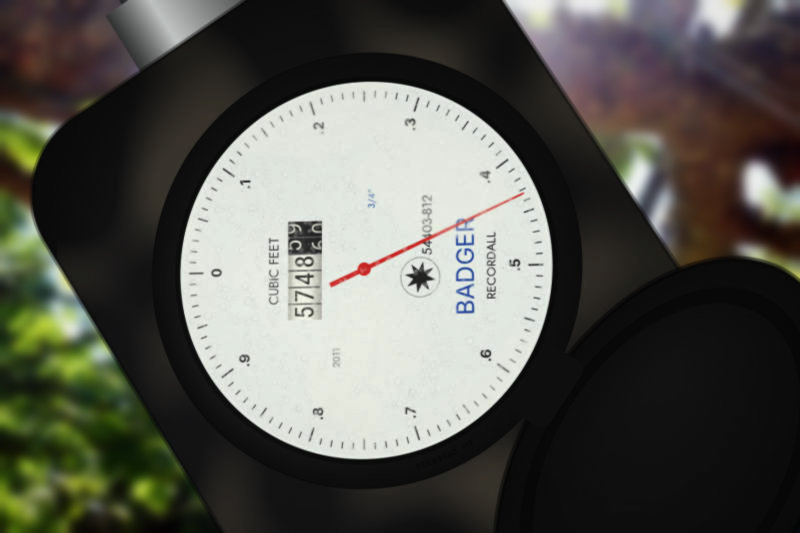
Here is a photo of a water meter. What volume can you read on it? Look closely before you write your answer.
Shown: 574859.43 ft³
